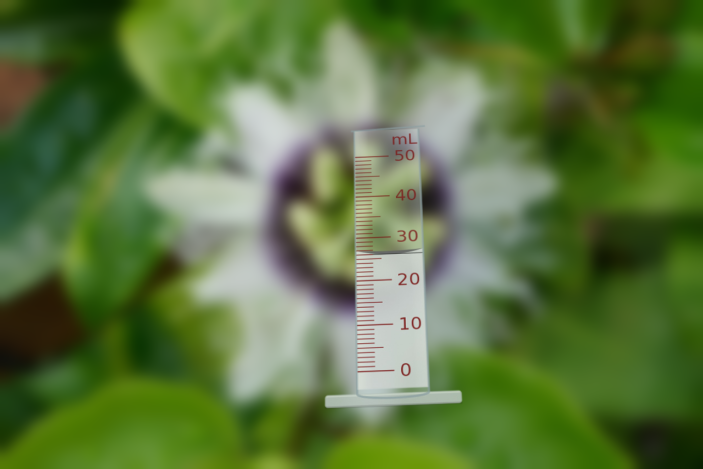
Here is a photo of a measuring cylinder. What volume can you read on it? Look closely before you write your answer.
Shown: 26 mL
